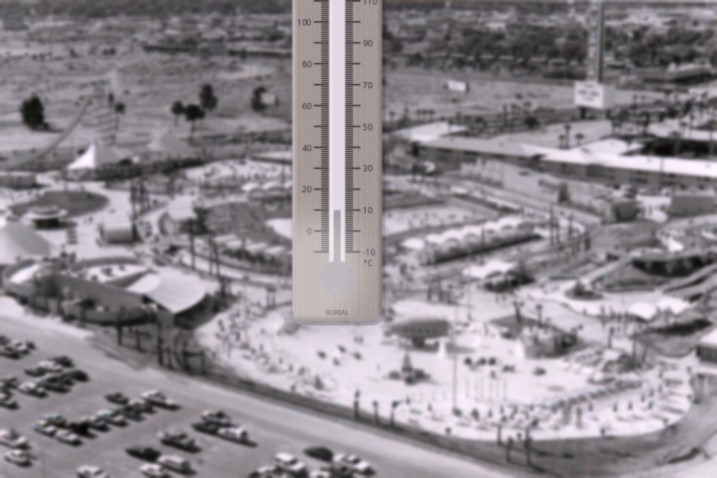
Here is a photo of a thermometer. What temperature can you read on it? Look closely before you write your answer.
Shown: 10 °C
